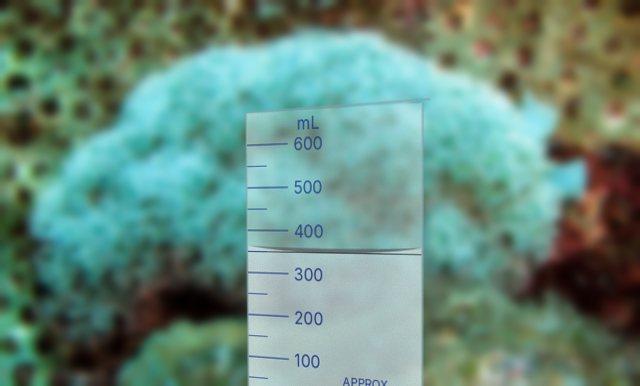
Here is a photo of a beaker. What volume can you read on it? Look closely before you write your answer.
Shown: 350 mL
